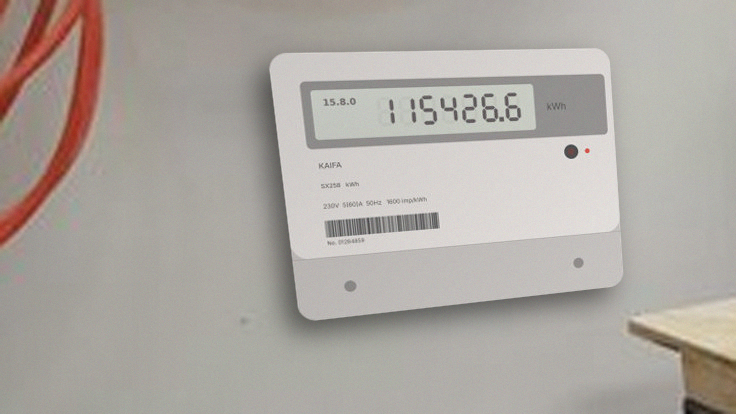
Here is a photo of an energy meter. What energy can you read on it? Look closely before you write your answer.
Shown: 115426.6 kWh
